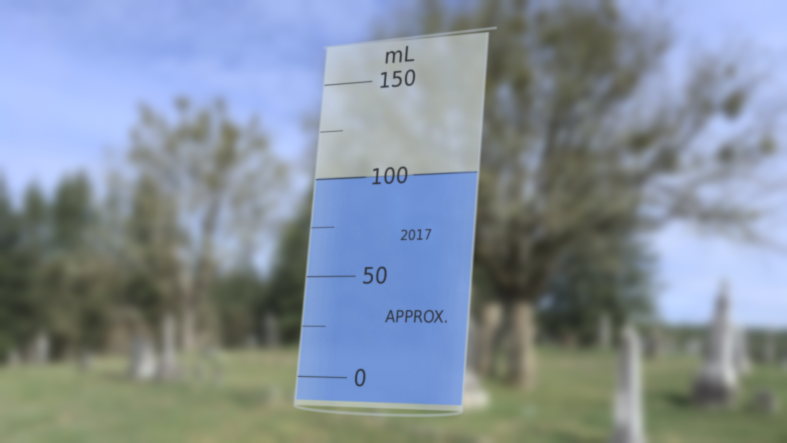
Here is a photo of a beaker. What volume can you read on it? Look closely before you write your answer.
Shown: 100 mL
